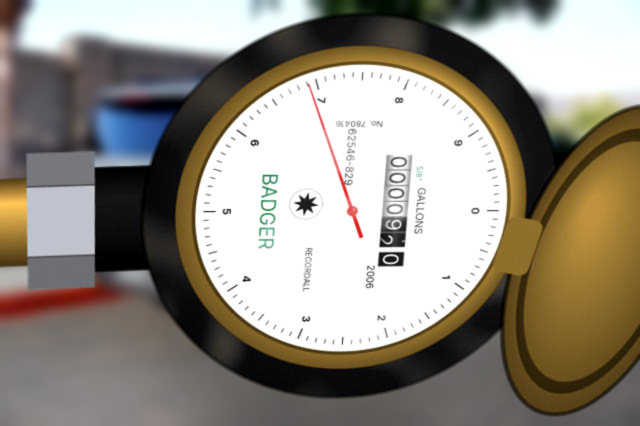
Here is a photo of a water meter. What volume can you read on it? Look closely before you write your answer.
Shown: 916.9 gal
